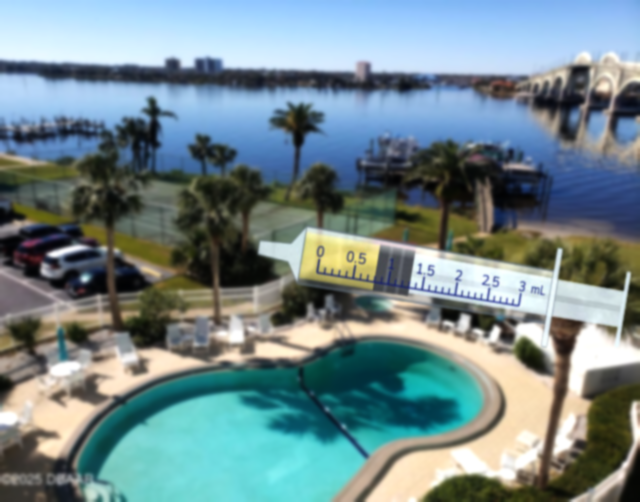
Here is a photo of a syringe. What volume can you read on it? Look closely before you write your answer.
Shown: 0.8 mL
